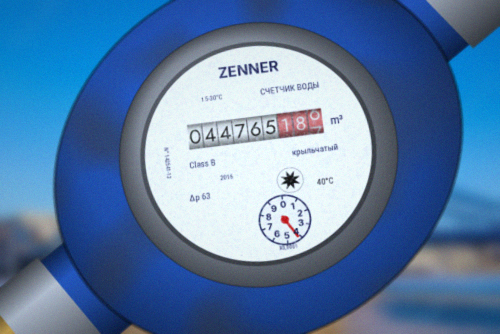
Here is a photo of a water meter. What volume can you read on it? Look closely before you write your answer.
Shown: 44765.1864 m³
